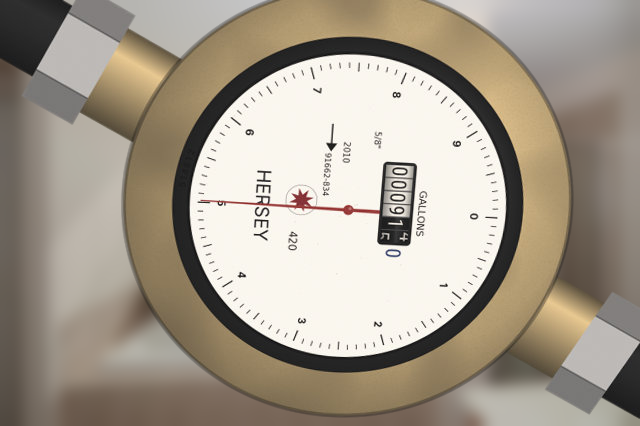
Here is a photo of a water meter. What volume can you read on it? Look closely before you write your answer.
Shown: 9145.0 gal
